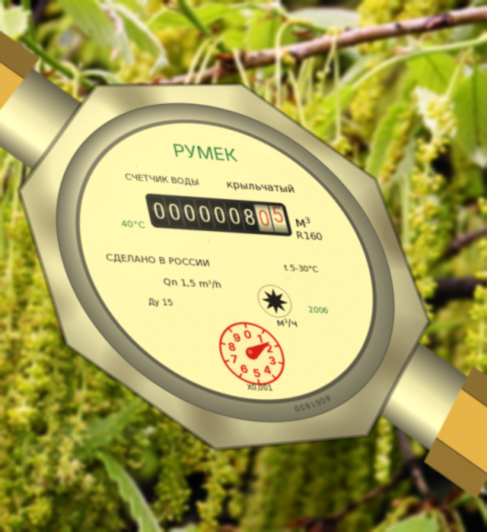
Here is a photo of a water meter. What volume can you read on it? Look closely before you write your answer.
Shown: 8.051 m³
